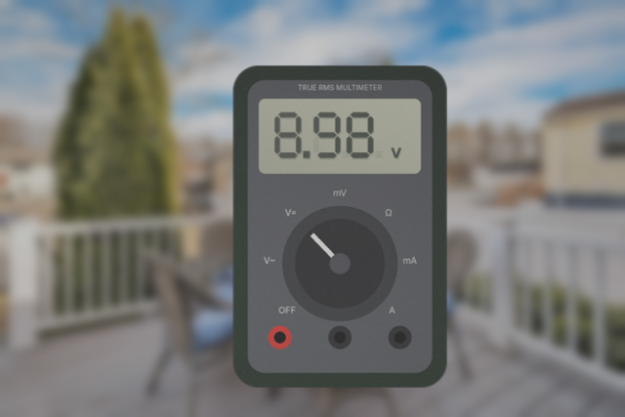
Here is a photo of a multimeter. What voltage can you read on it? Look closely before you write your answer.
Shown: 8.98 V
